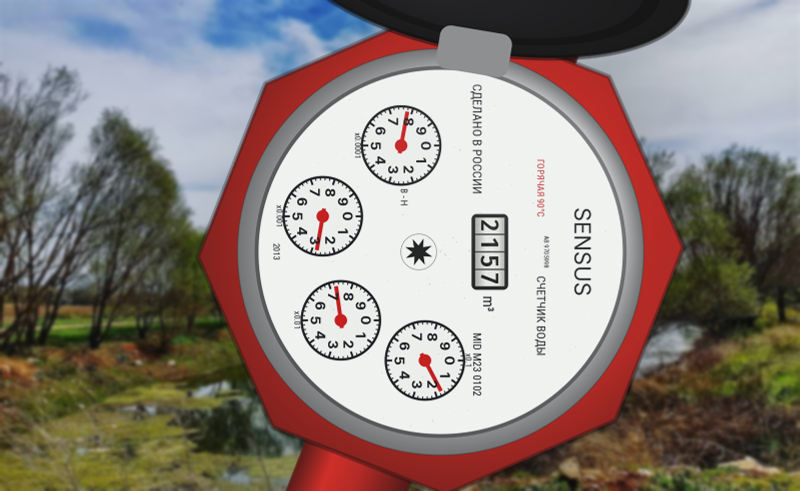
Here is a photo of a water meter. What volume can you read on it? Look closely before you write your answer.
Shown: 2157.1727 m³
